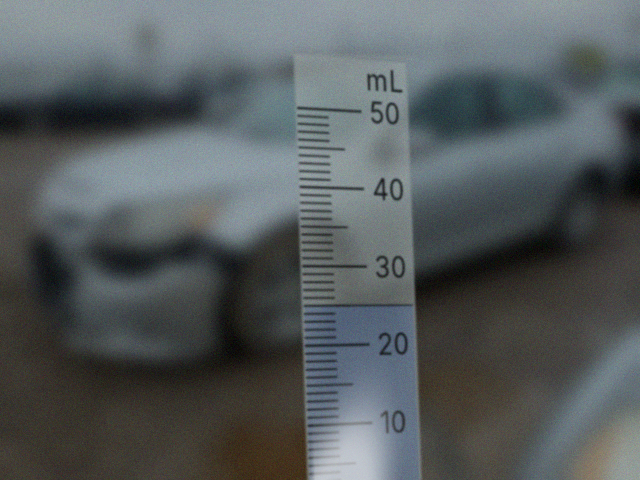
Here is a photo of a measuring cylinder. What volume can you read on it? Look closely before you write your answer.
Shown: 25 mL
